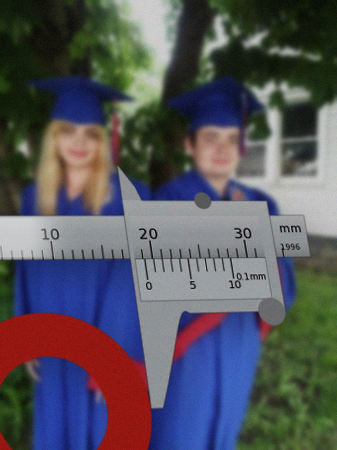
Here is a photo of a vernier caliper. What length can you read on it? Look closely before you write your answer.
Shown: 19.2 mm
